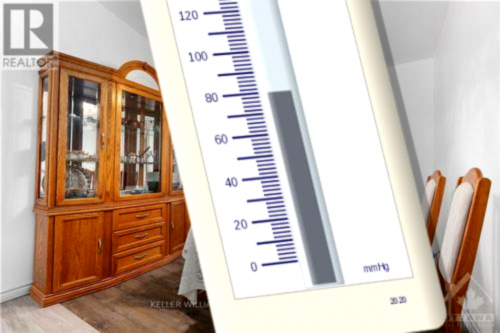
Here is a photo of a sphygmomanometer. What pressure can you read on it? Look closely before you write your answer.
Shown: 80 mmHg
